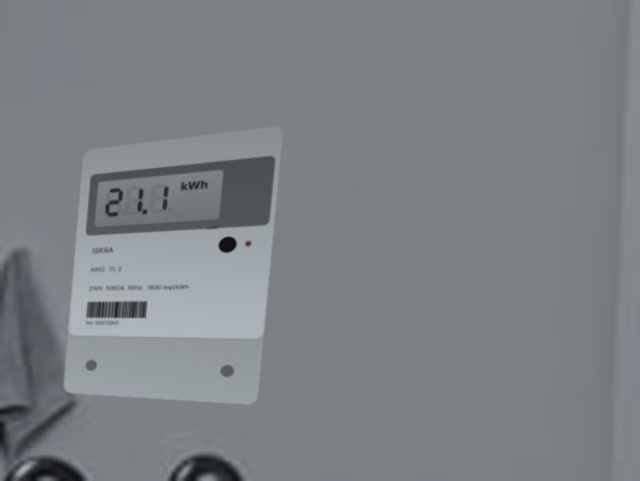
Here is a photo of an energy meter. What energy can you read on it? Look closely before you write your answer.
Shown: 21.1 kWh
